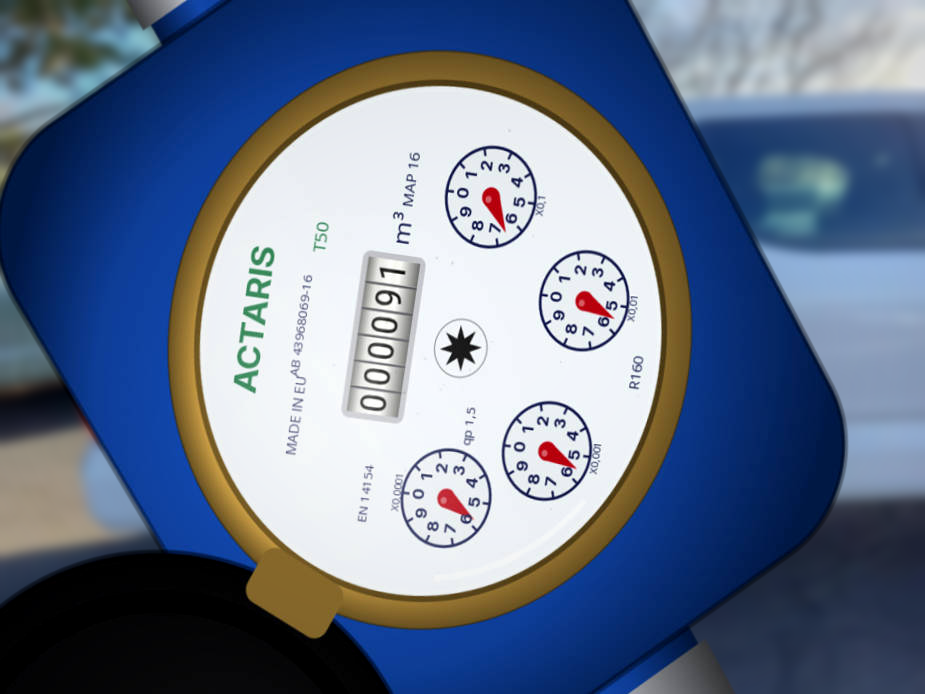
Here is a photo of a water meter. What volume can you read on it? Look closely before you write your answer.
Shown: 91.6555 m³
